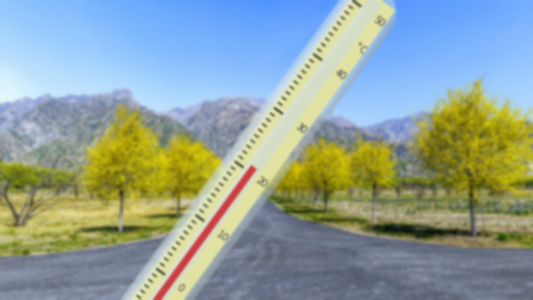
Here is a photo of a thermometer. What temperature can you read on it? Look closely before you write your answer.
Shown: 21 °C
